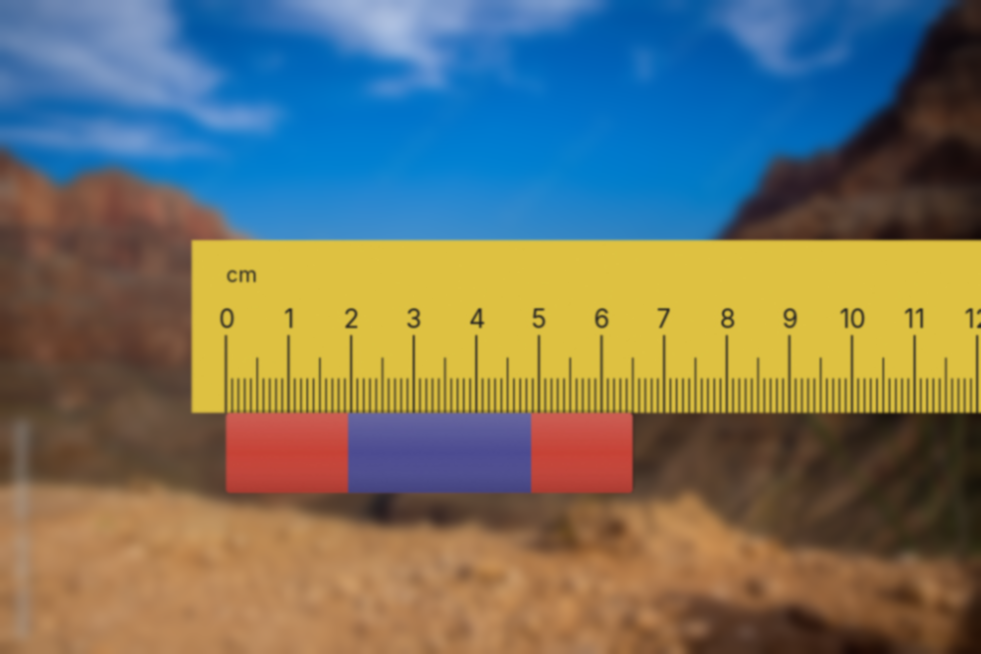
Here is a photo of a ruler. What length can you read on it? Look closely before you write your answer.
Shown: 6.5 cm
